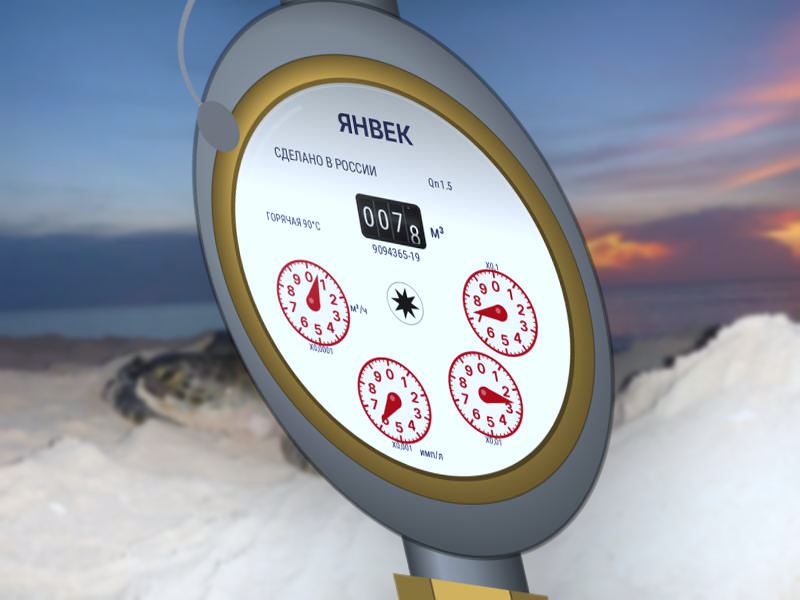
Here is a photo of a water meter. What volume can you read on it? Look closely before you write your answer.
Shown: 77.7260 m³
